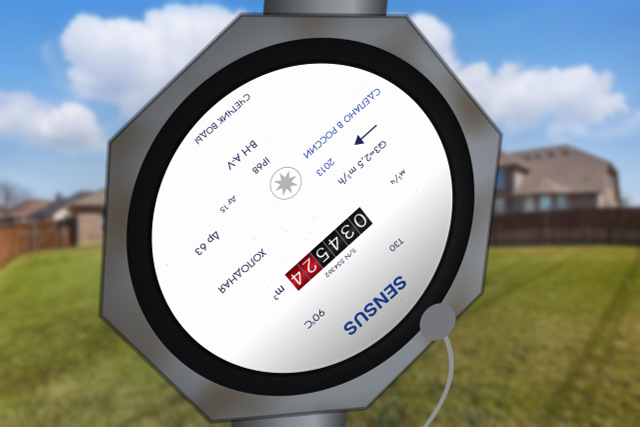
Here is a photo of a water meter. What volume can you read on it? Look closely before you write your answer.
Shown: 345.24 m³
